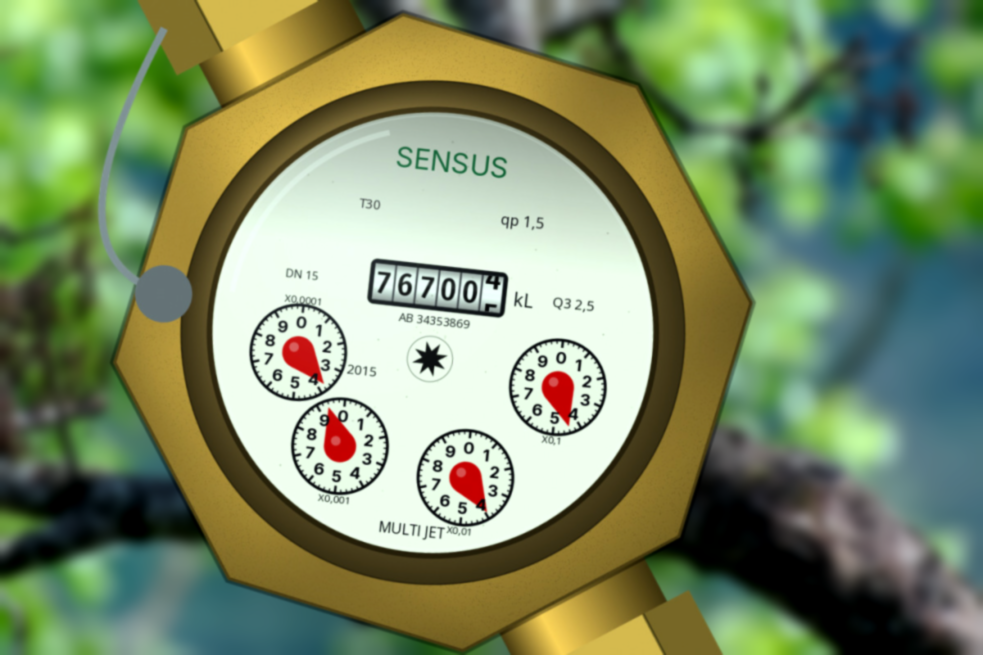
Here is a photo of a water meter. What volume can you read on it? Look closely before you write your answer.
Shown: 767004.4393 kL
